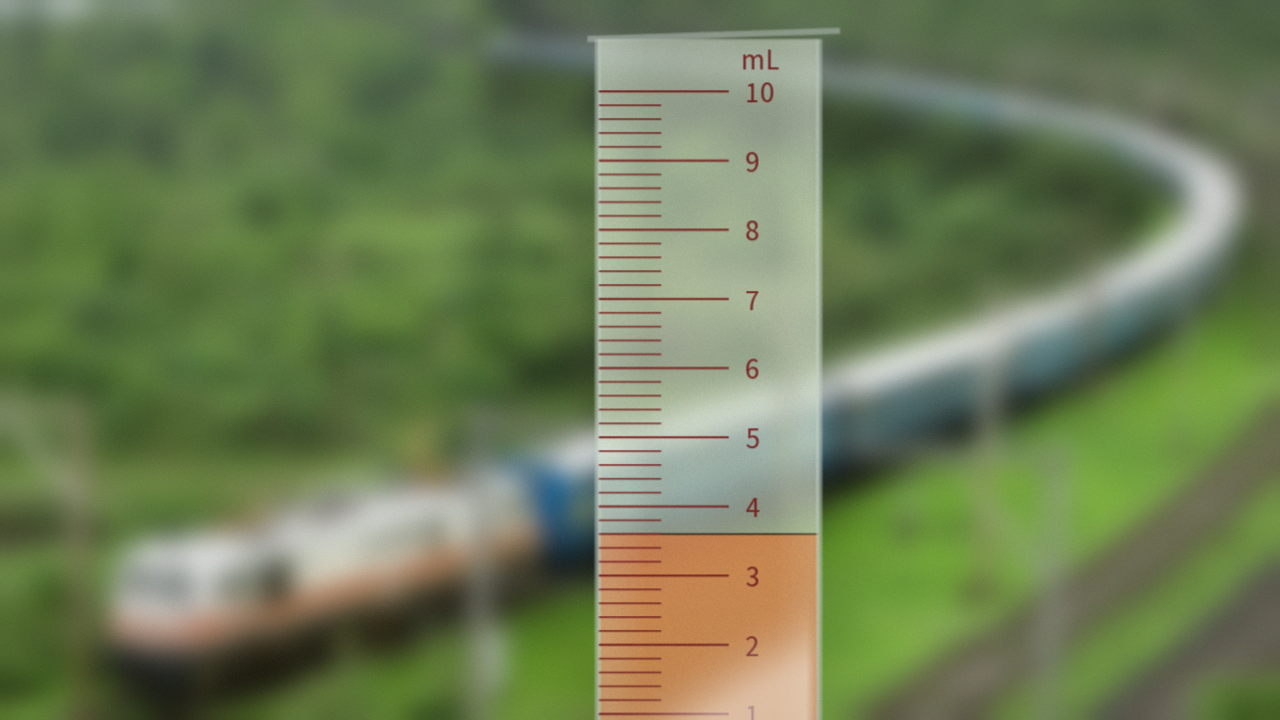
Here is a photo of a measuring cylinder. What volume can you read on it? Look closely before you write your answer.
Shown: 3.6 mL
